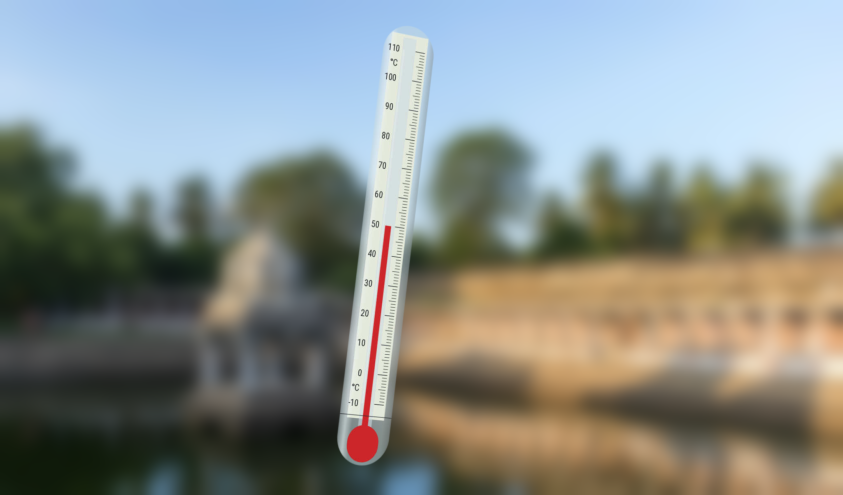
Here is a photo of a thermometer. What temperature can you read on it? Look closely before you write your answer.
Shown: 50 °C
